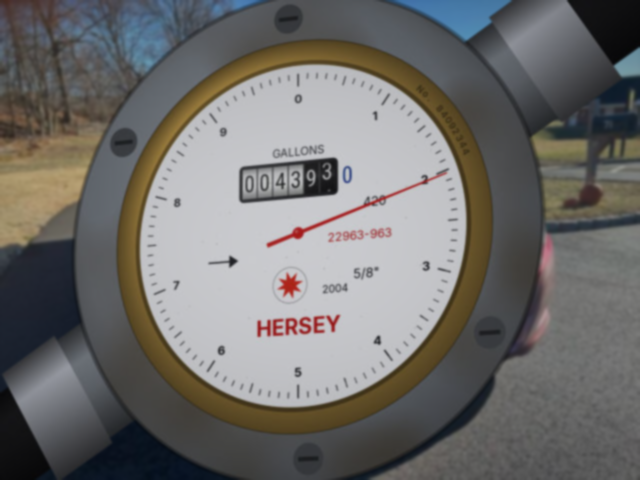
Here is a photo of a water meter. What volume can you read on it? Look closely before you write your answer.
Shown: 43932.0 gal
